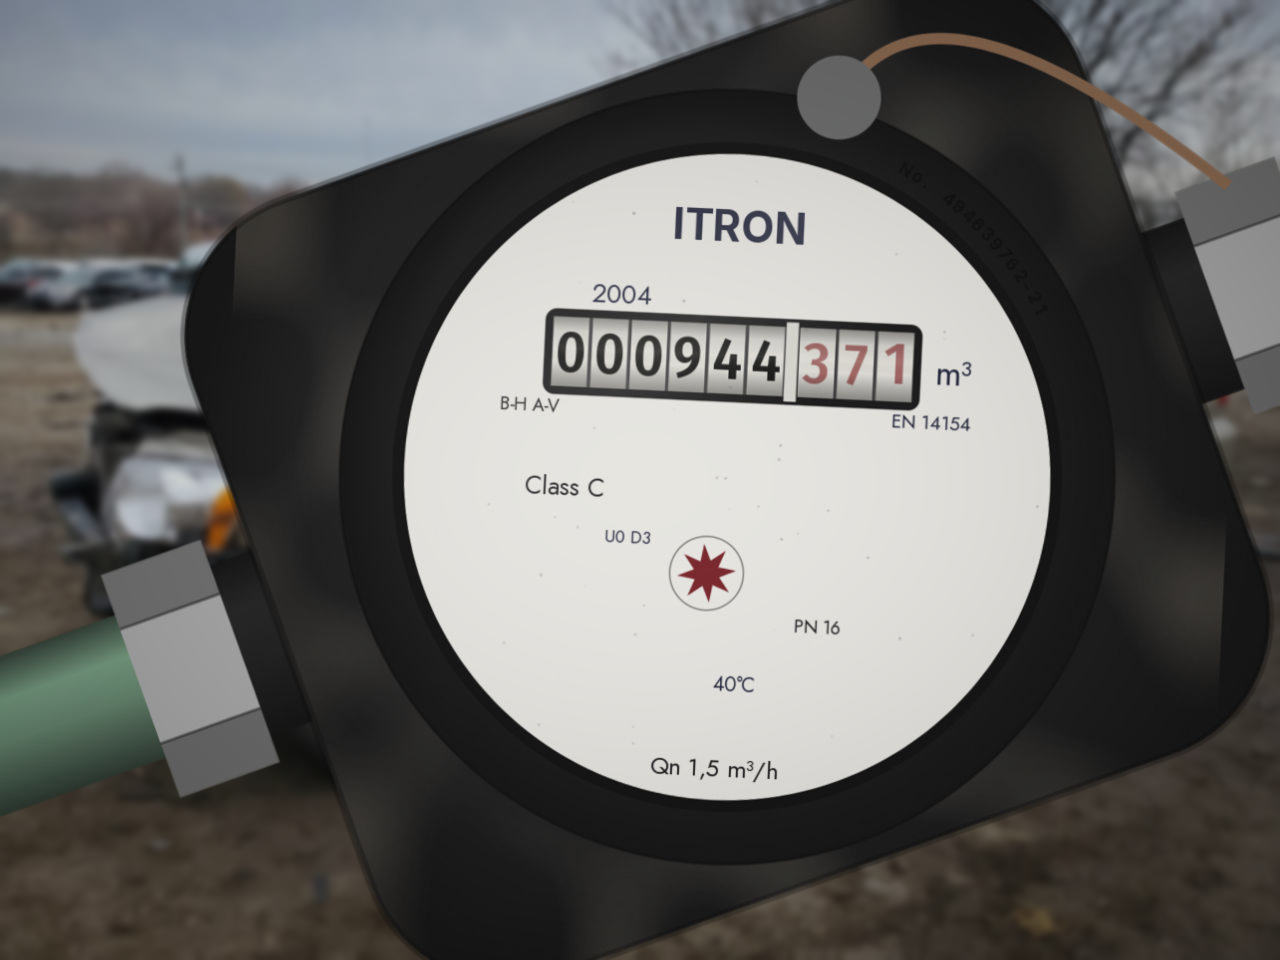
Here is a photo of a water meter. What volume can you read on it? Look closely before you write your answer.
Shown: 944.371 m³
